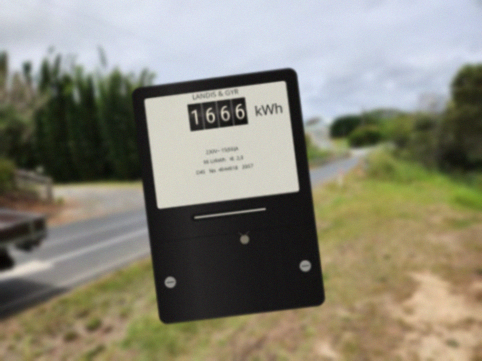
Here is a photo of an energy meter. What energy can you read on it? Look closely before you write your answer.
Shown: 1666 kWh
